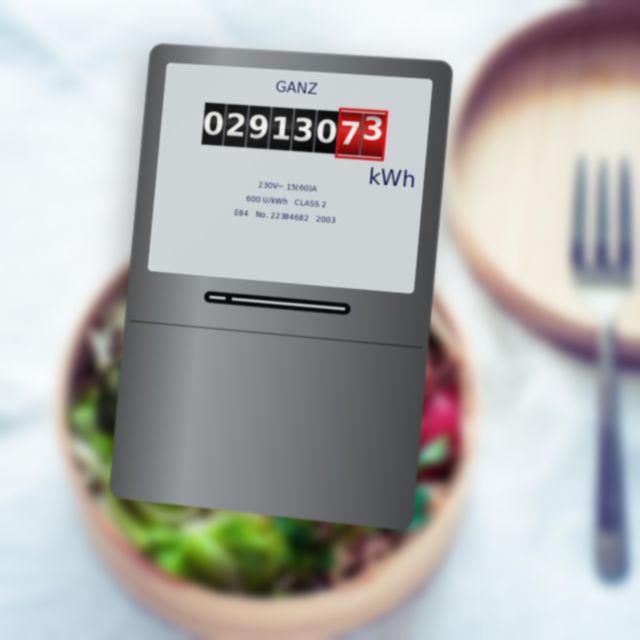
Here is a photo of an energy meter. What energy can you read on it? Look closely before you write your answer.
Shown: 29130.73 kWh
